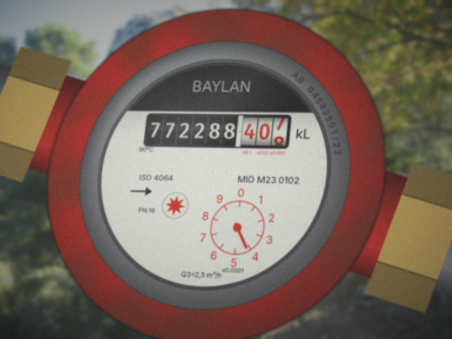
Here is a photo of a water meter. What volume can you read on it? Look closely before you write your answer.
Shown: 772288.4074 kL
